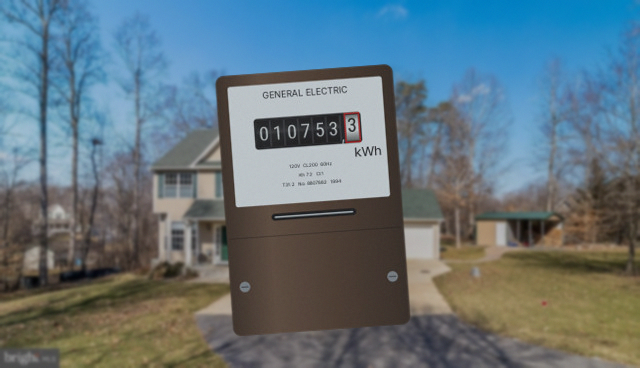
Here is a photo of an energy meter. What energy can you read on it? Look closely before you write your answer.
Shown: 10753.3 kWh
